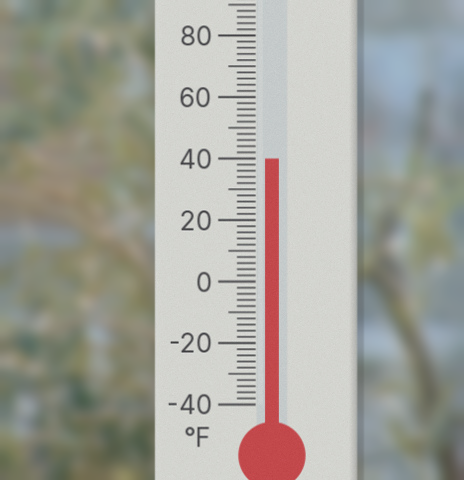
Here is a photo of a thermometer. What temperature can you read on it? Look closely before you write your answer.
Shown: 40 °F
